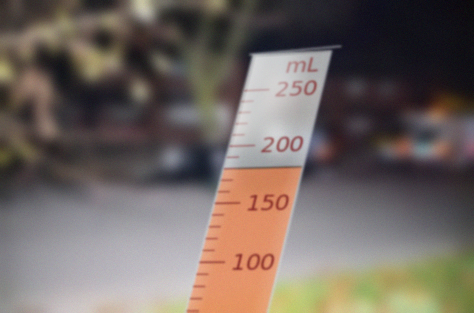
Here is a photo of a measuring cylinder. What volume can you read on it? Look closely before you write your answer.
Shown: 180 mL
